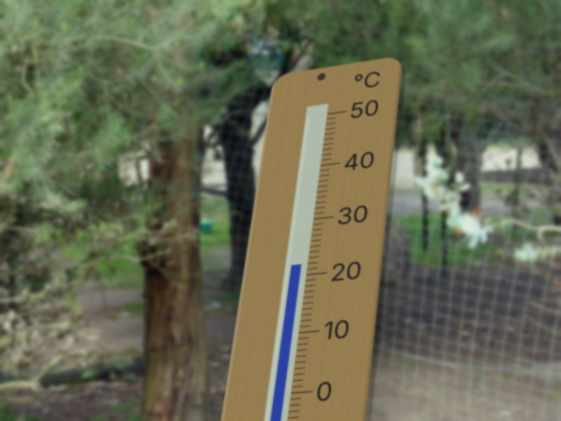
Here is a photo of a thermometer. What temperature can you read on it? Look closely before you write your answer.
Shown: 22 °C
